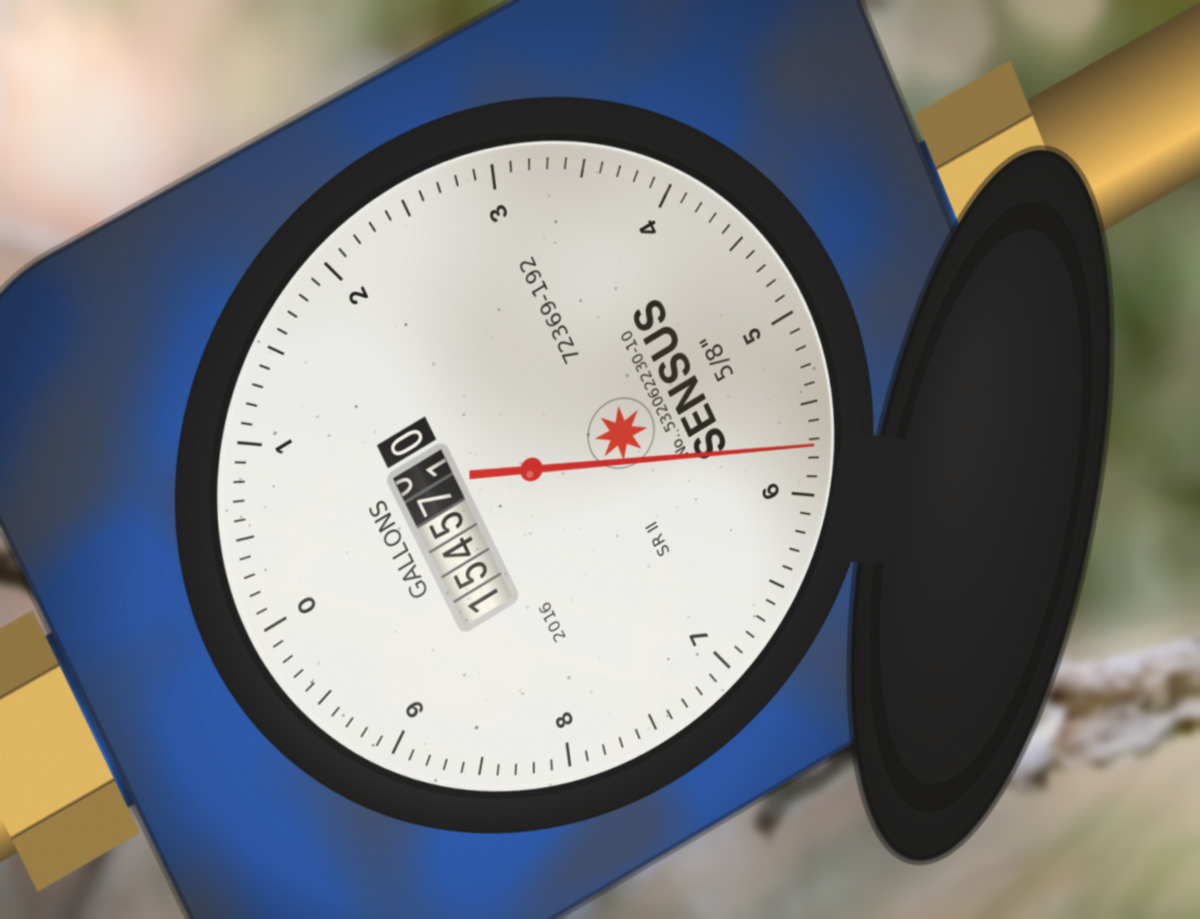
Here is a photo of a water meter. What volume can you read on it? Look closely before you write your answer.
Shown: 1545705.7 gal
